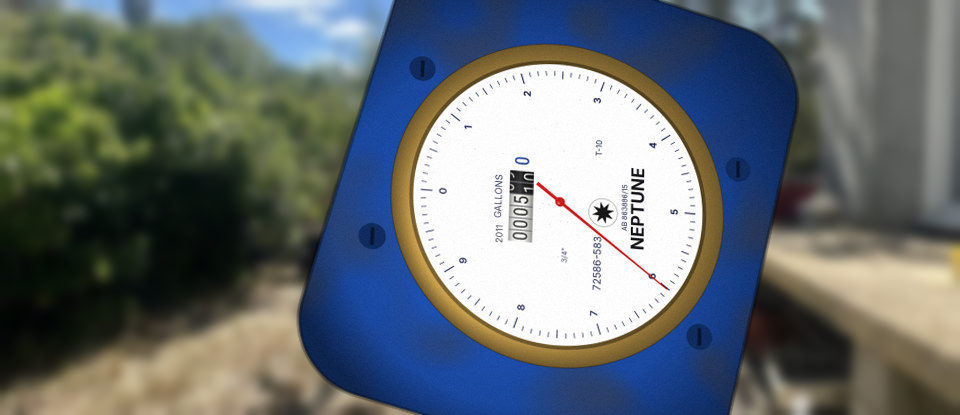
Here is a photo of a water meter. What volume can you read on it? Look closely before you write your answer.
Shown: 5096.0 gal
